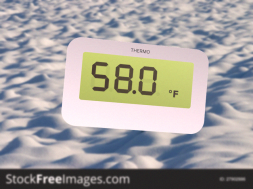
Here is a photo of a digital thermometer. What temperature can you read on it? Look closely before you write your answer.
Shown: 58.0 °F
